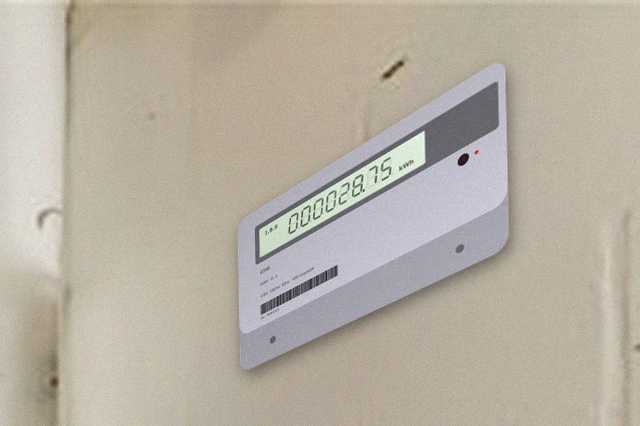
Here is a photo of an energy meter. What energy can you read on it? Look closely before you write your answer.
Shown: 28.75 kWh
